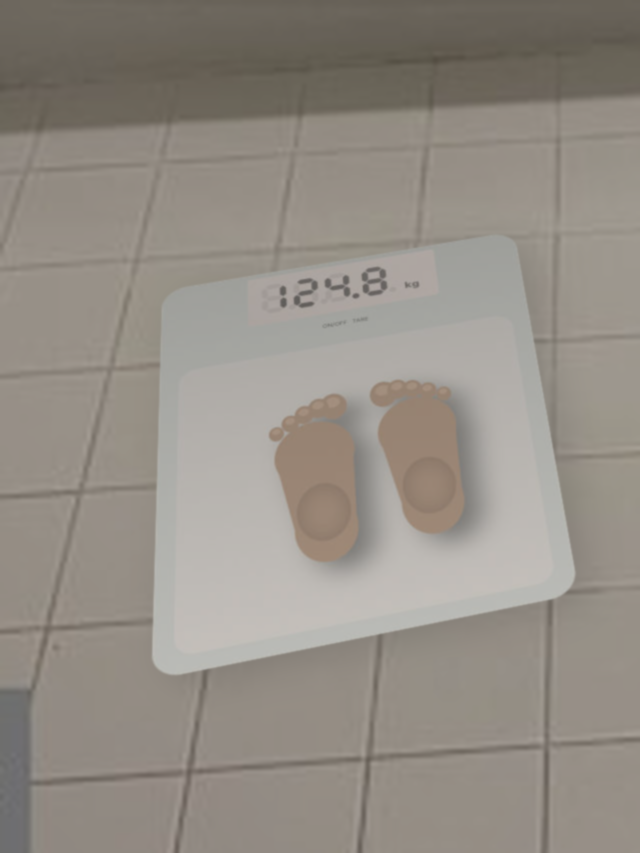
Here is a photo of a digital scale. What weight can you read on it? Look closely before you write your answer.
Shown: 124.8 kg
